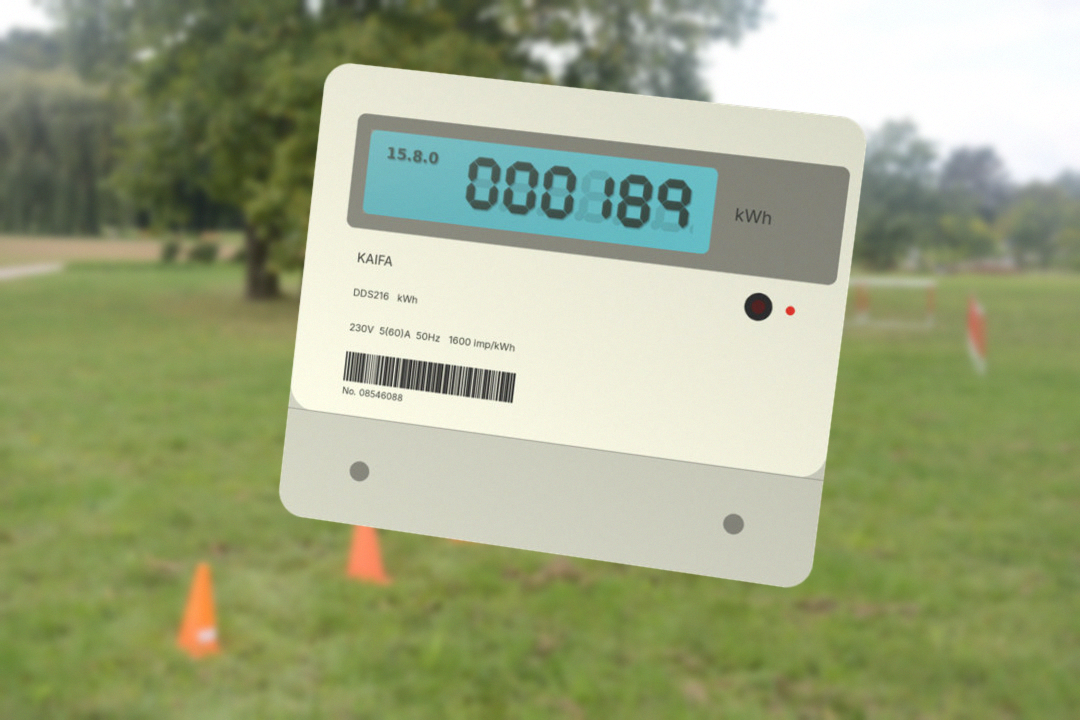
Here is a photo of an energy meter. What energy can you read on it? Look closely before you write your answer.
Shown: 189 kWh
